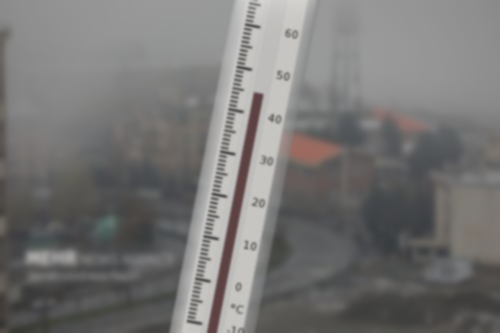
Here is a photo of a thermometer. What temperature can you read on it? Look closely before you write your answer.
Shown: 45 °C
